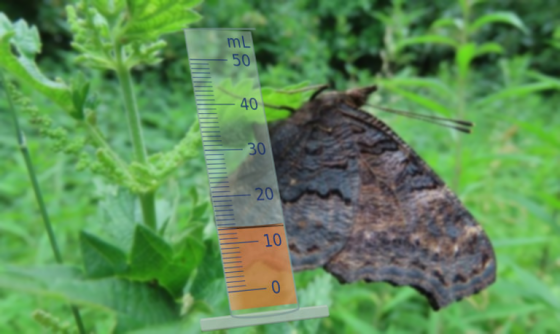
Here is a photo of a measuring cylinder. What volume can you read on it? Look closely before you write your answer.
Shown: 13 mL
